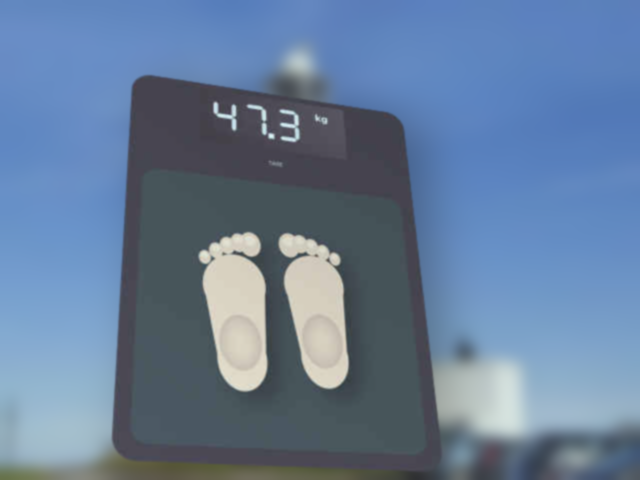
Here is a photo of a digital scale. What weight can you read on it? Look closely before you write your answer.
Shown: 47.3 kg
